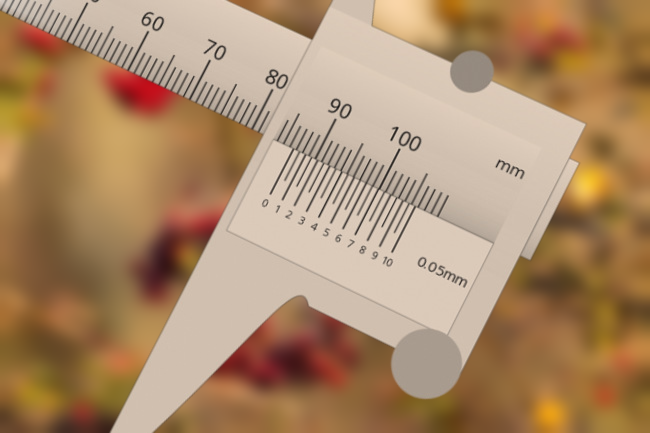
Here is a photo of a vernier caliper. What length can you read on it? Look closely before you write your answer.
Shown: 86.6 mm
